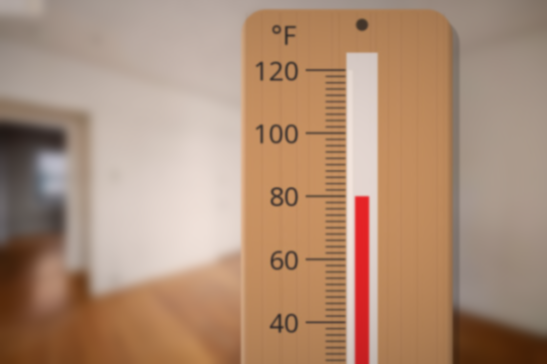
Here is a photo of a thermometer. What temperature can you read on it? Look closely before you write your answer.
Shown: 80 °F
